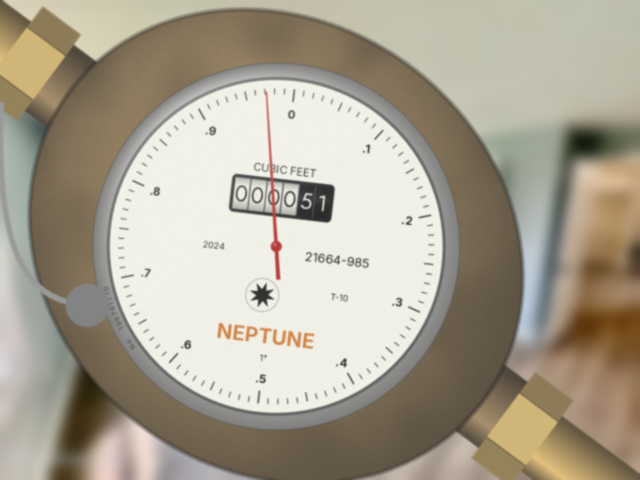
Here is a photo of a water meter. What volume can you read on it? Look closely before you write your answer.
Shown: 50.97 ft³
